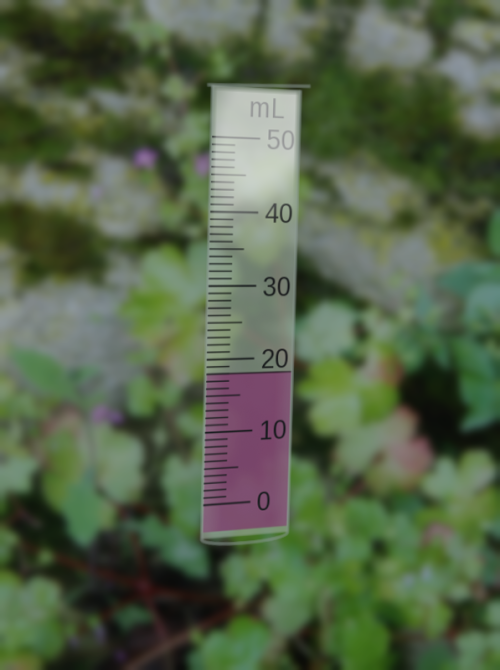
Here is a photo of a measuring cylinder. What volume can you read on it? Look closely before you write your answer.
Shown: 18 mL
